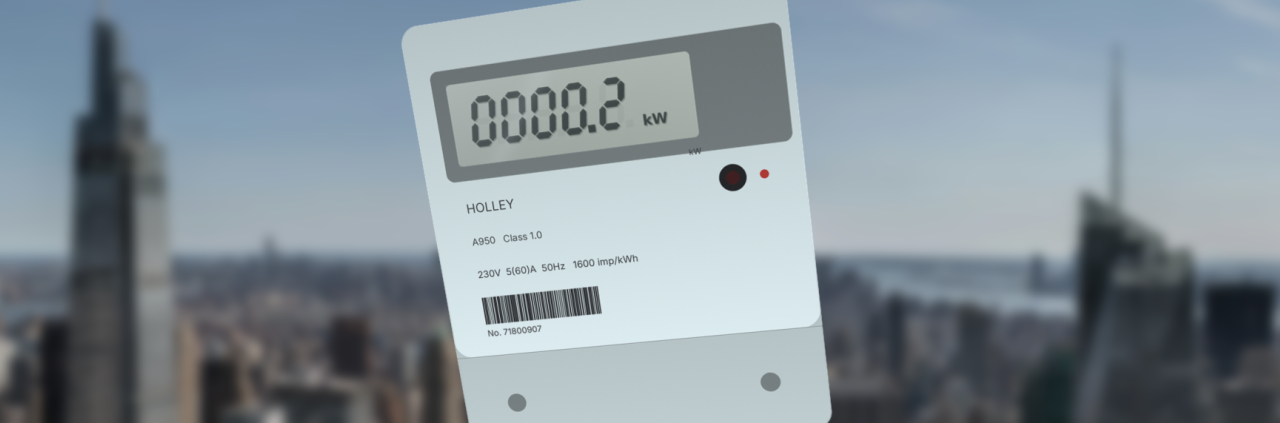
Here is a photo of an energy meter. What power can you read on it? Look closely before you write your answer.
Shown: 0.2 kW
